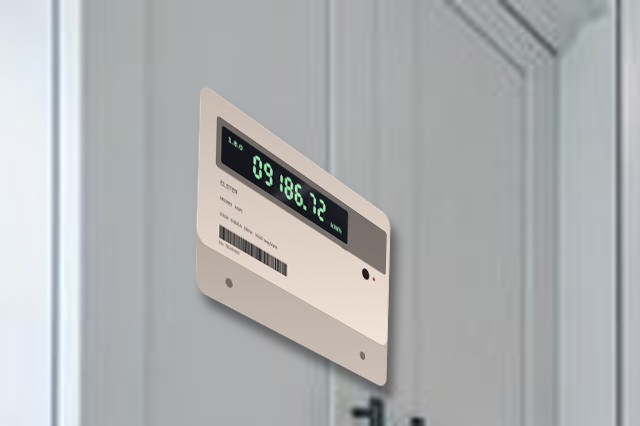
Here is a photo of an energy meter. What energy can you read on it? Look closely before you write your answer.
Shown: 9186.72 kWh
